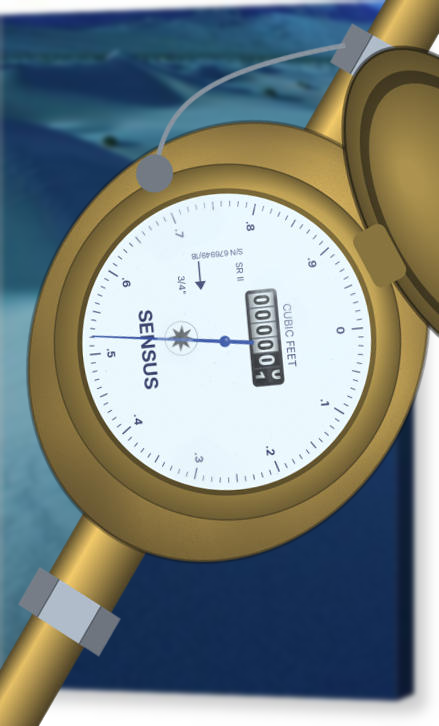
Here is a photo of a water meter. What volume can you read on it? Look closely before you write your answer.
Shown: 0.52 ft³
